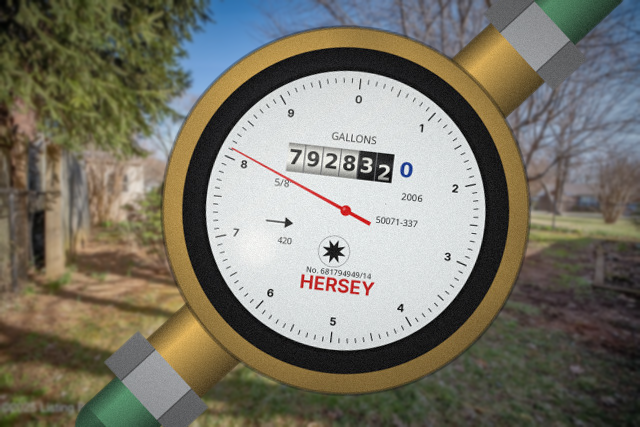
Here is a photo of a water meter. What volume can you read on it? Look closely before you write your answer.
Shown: 7928318.1 gal
